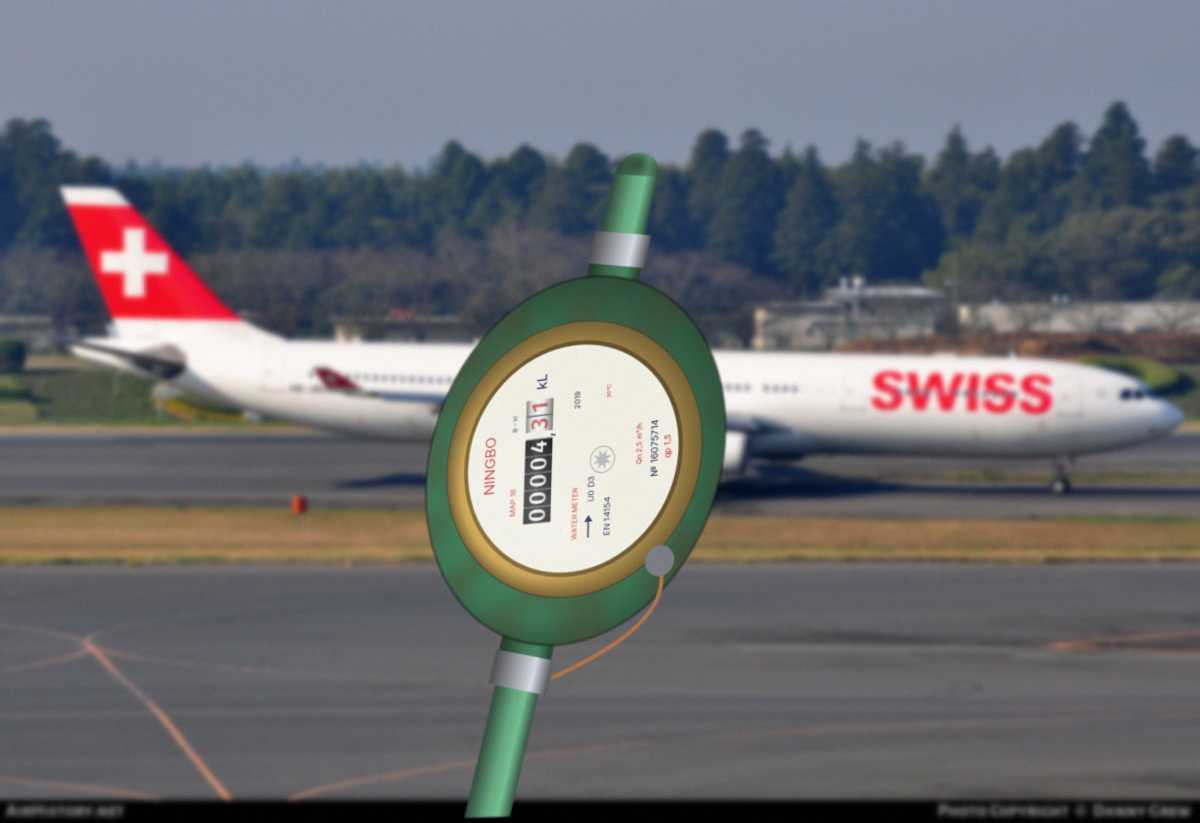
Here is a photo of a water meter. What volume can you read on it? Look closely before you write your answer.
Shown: 4.31 kL
